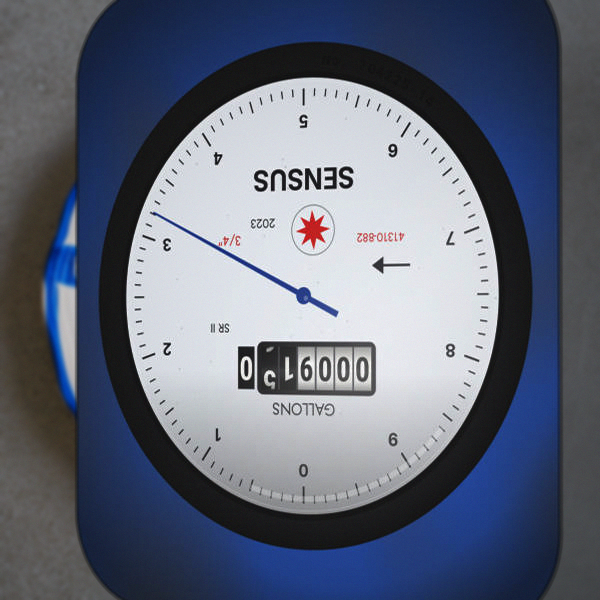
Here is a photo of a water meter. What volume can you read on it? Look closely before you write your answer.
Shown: 9153.2 gal
